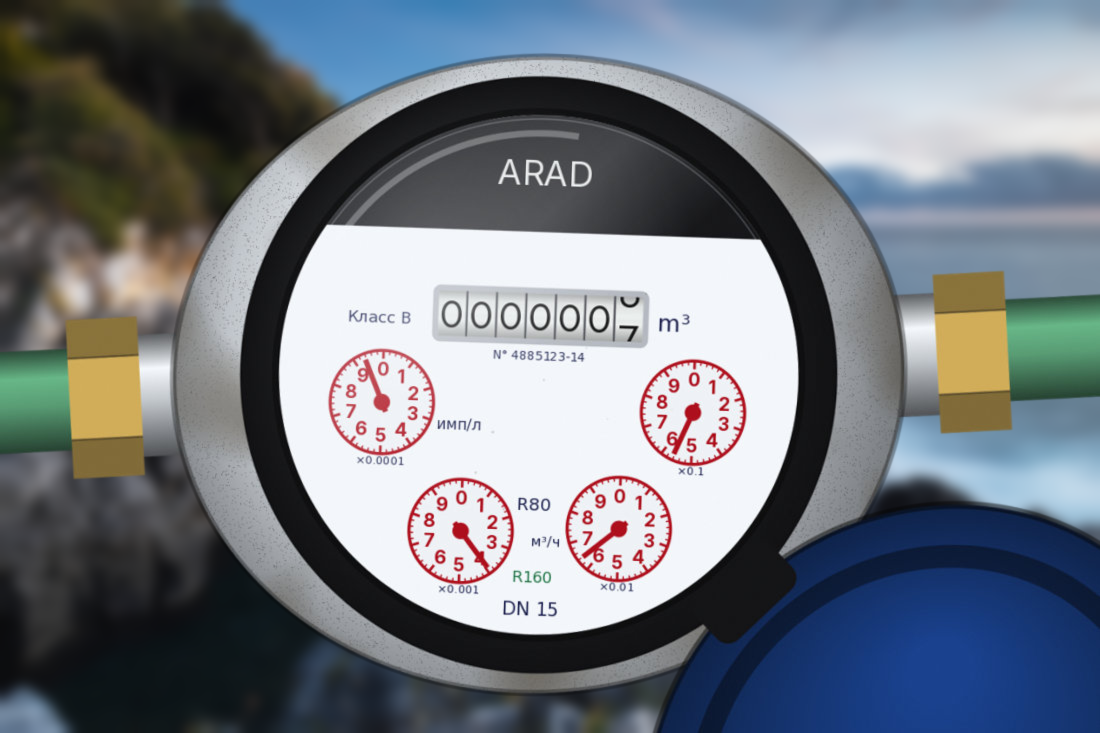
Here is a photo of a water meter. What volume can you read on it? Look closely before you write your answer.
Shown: 6.5639 m³
